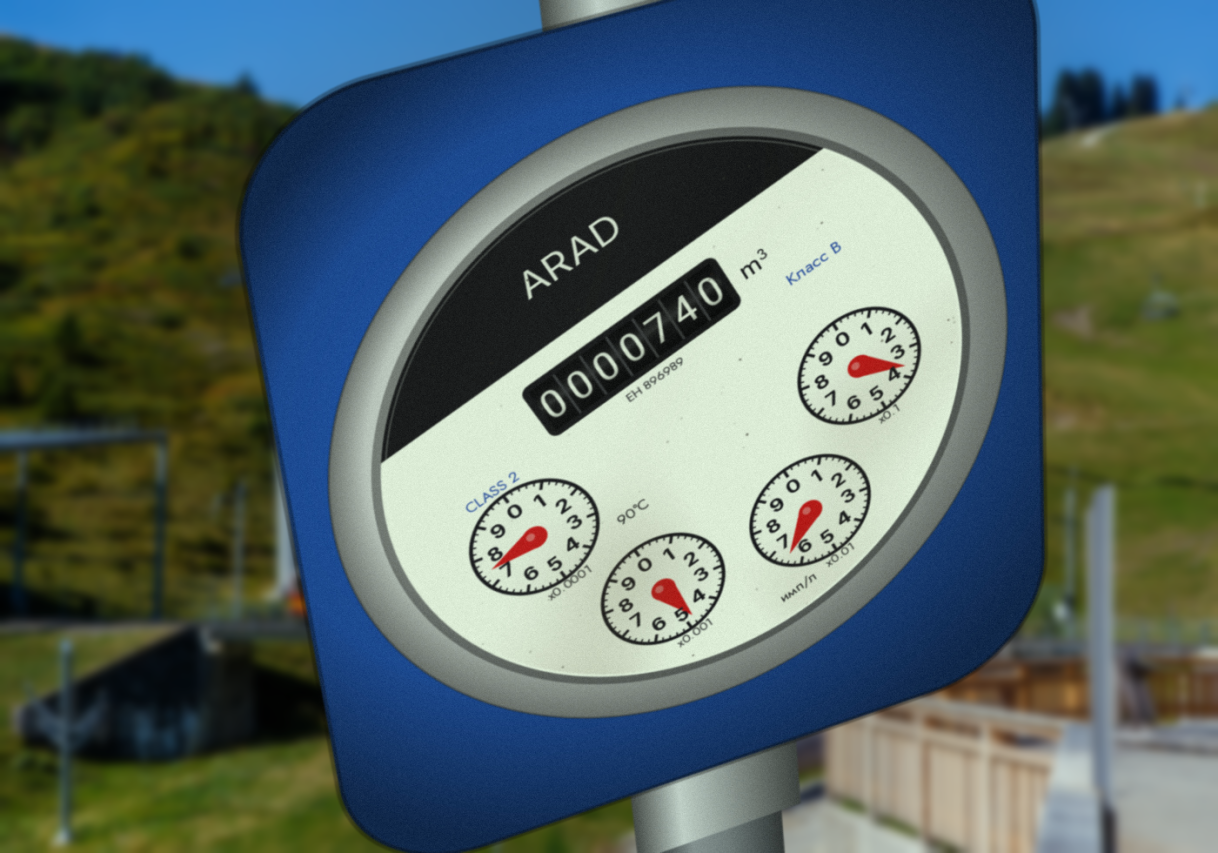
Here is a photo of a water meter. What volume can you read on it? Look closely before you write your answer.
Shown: 740.3647 m³
